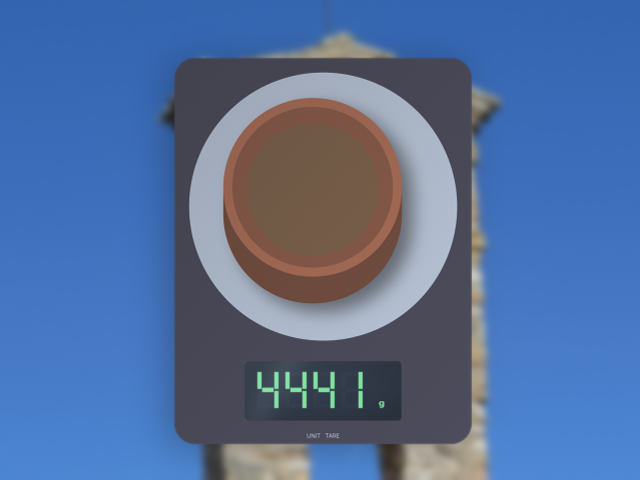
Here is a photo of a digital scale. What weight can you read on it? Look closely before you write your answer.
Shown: 4441 g
